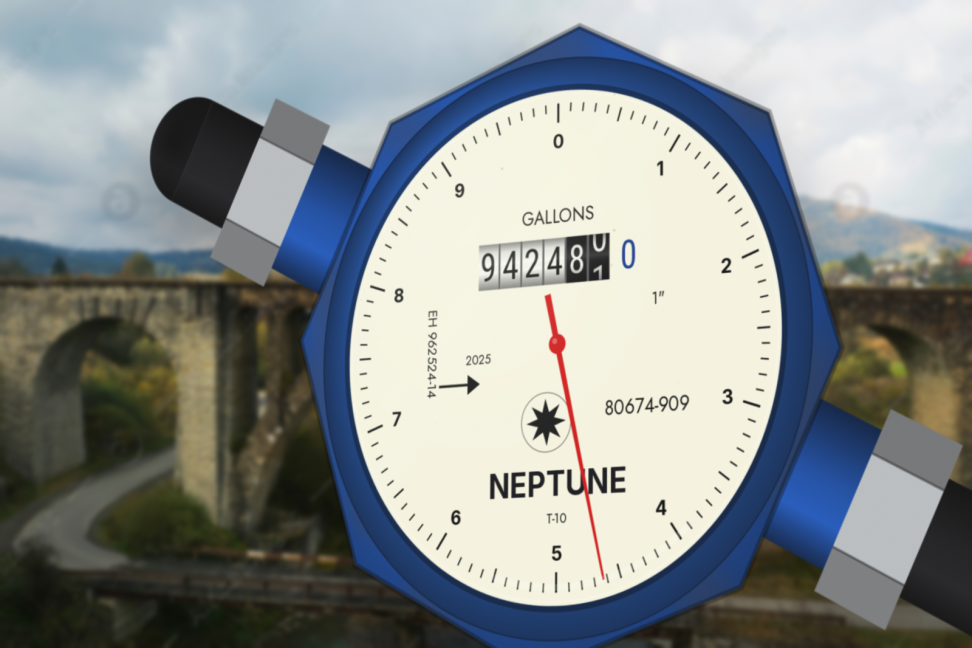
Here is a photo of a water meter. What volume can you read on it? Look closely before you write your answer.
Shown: 9424804.6 gal
